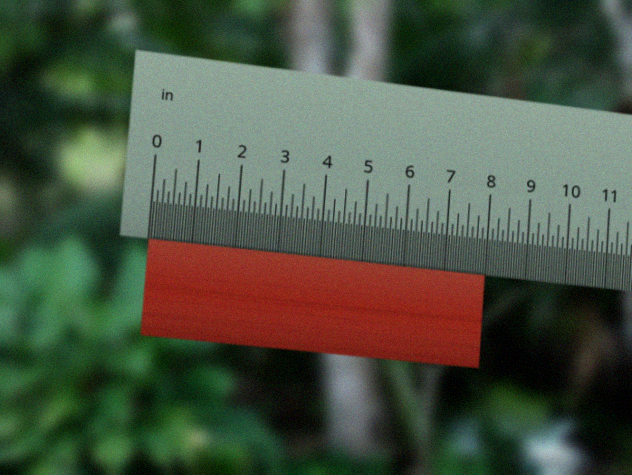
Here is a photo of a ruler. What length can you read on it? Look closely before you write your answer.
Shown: 8 in
